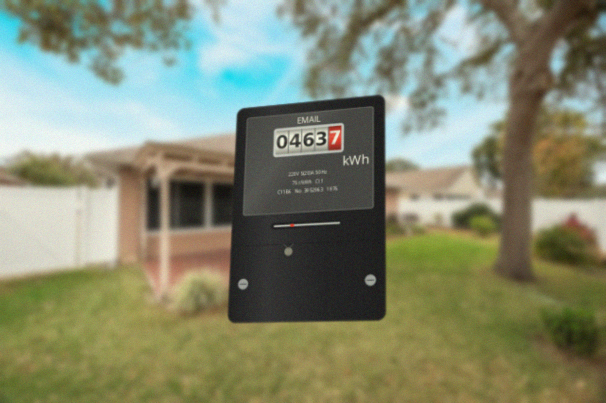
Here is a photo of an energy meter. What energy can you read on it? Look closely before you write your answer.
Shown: 463.7 kWh
